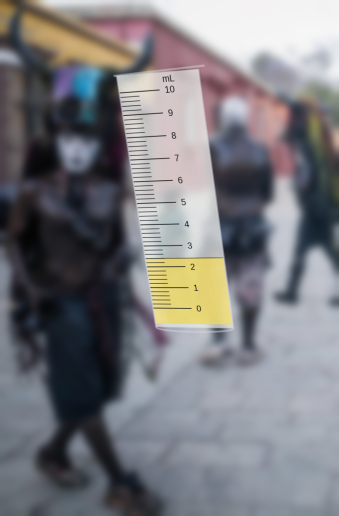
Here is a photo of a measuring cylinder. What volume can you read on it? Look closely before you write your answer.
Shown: 2.4 mL
